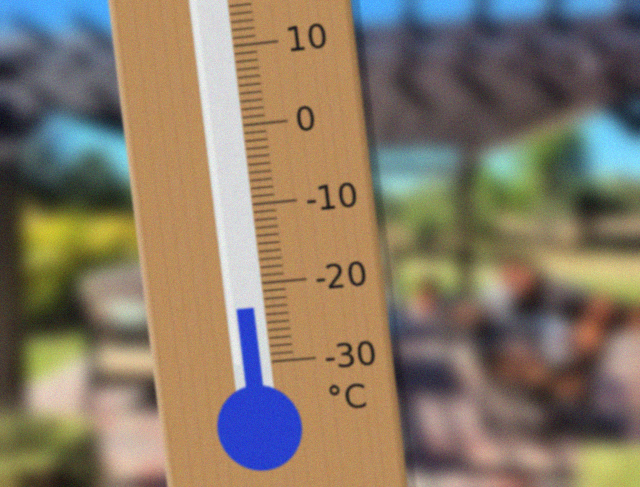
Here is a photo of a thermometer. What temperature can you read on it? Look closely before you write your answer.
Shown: -23 °C
